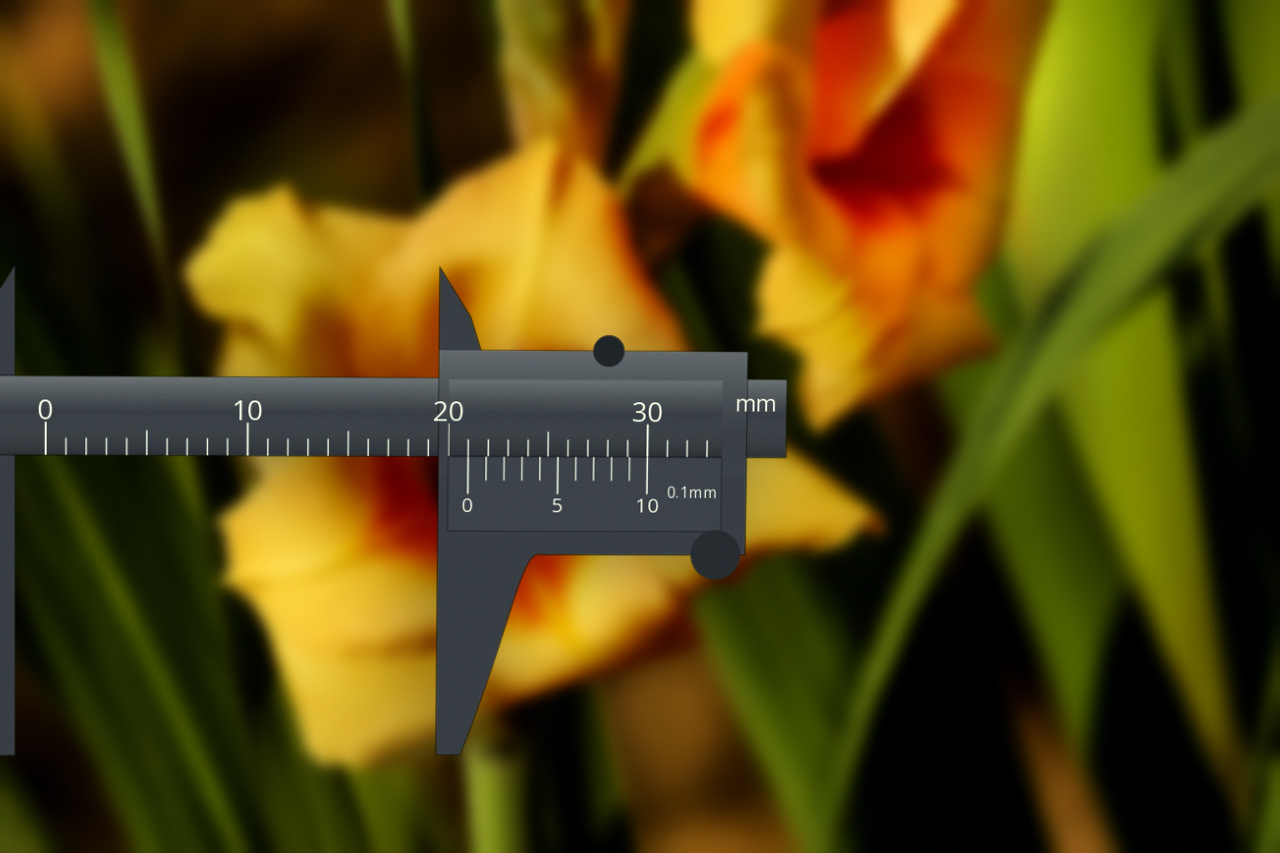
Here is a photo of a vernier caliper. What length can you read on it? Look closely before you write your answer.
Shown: 21.0 mm
